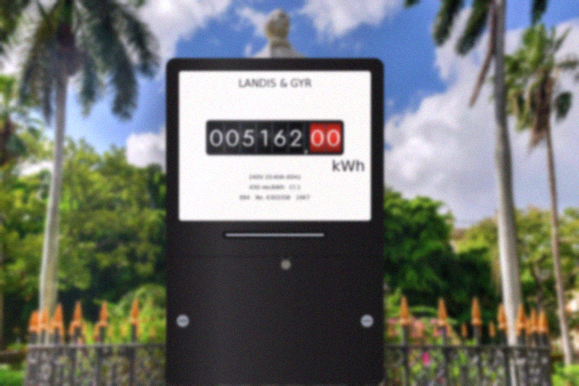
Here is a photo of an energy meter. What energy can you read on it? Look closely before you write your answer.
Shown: 5162.00 kWh
